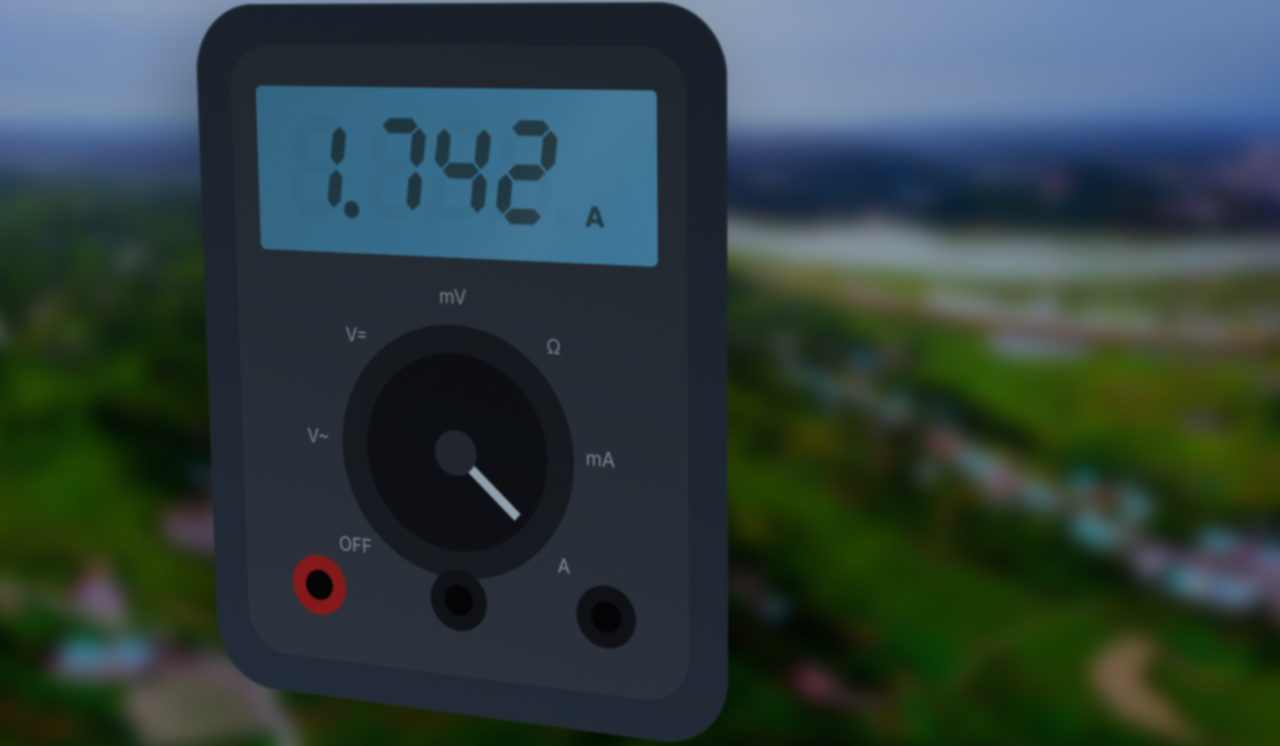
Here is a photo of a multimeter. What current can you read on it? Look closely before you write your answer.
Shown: 1.742 A
